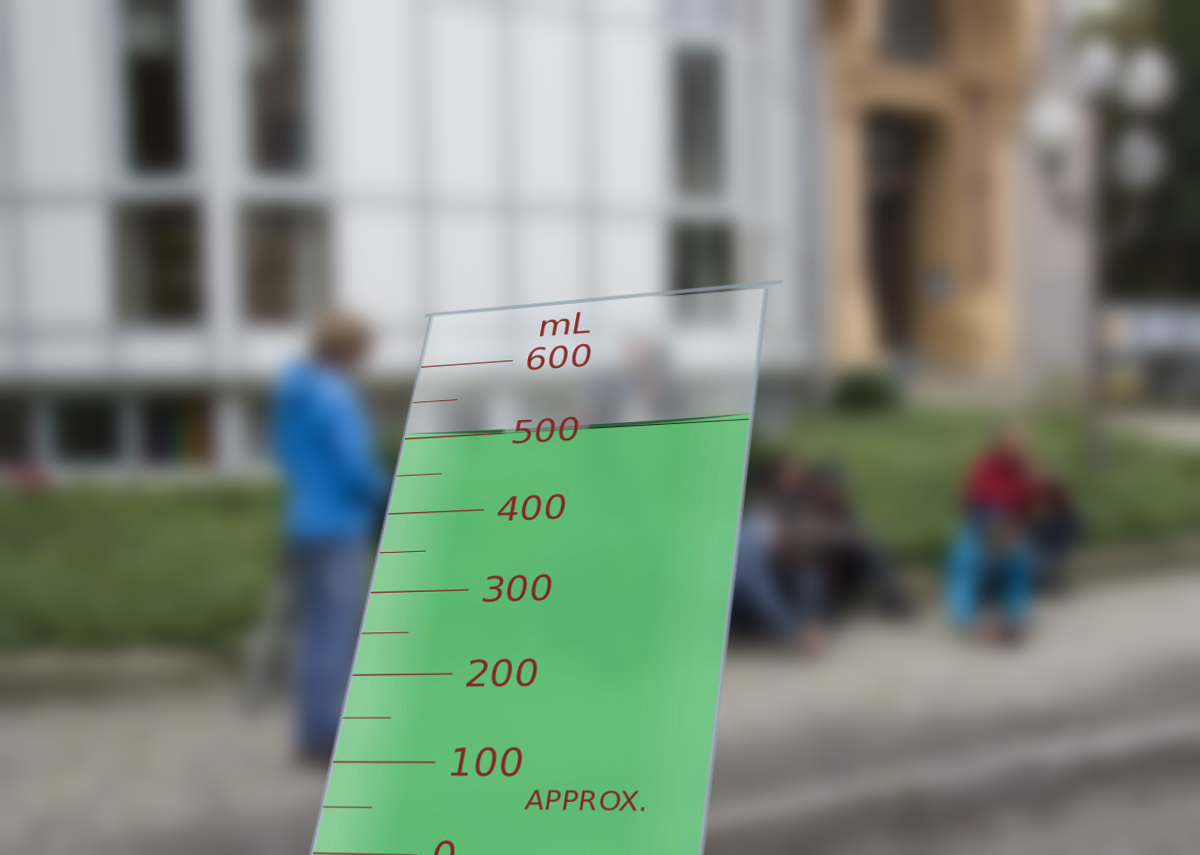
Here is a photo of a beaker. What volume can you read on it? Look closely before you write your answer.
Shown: 500 mL
